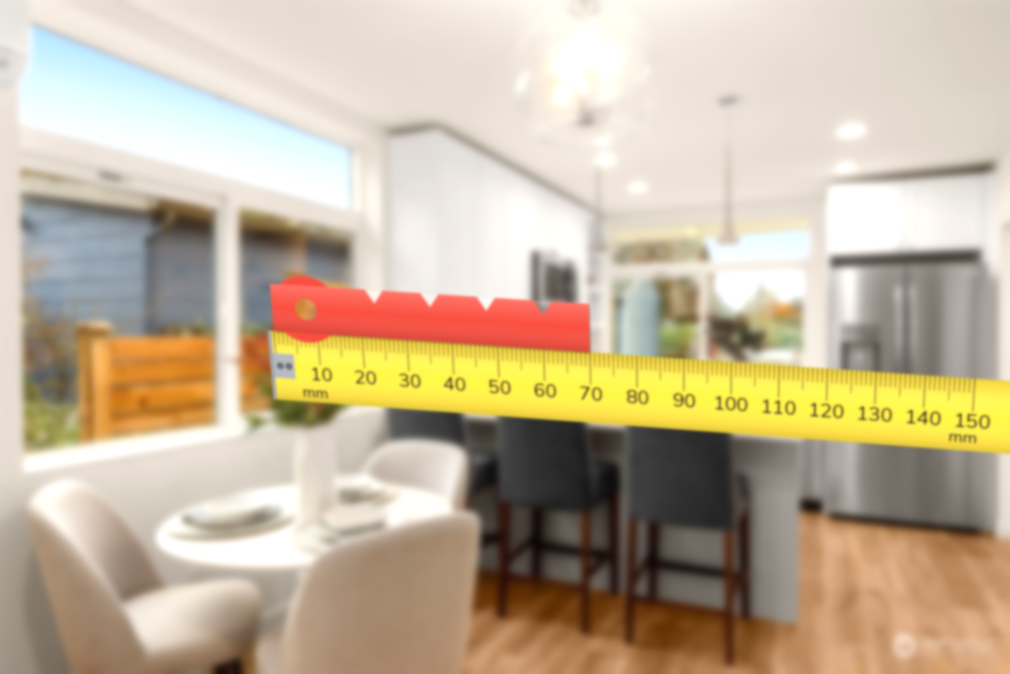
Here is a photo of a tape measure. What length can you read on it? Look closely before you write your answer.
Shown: 70 mm
